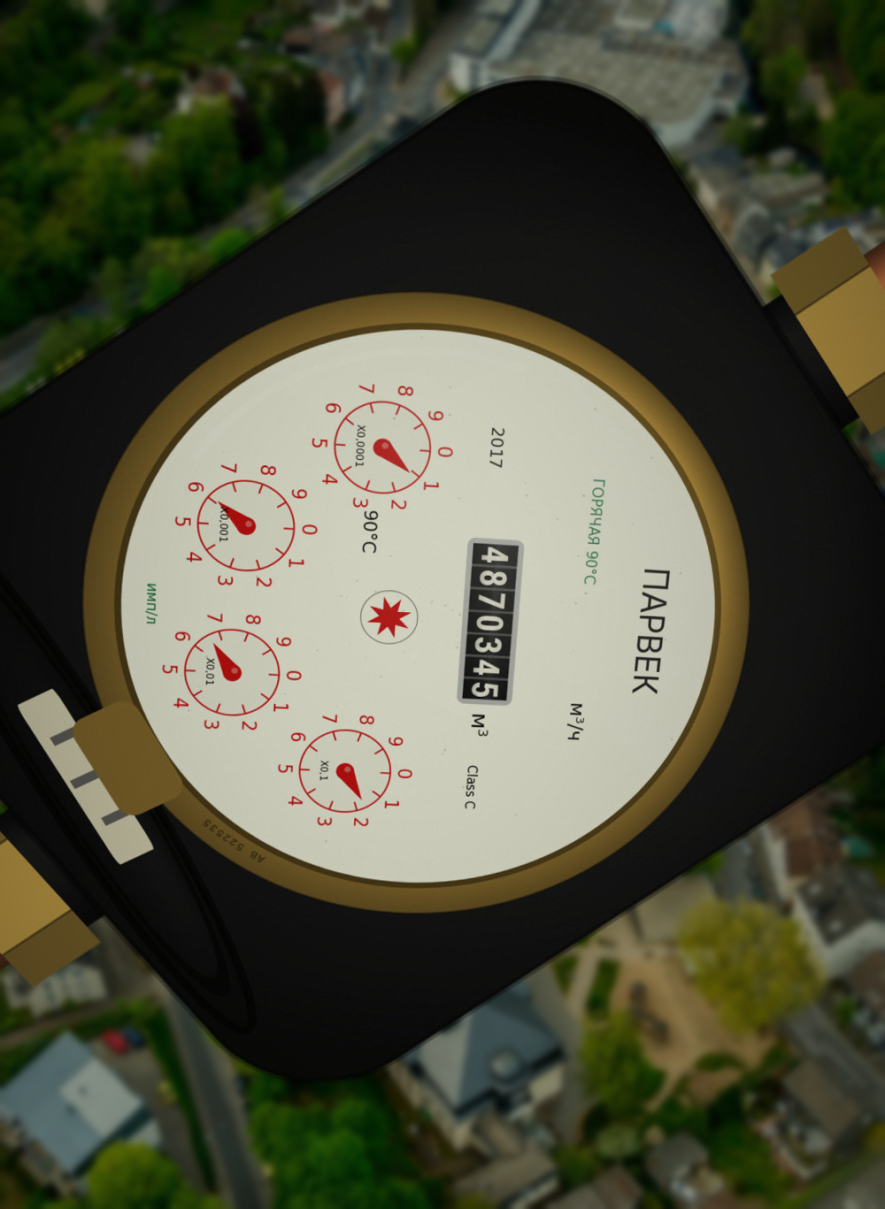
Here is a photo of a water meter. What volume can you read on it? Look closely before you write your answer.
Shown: 4870345.1661 m³
